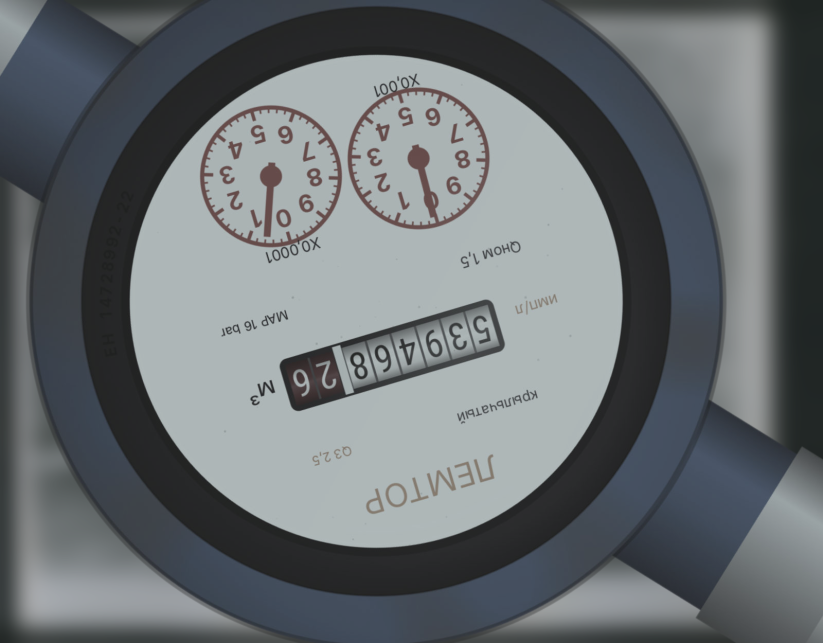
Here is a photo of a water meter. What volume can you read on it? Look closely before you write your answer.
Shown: 539468.2600 m³
